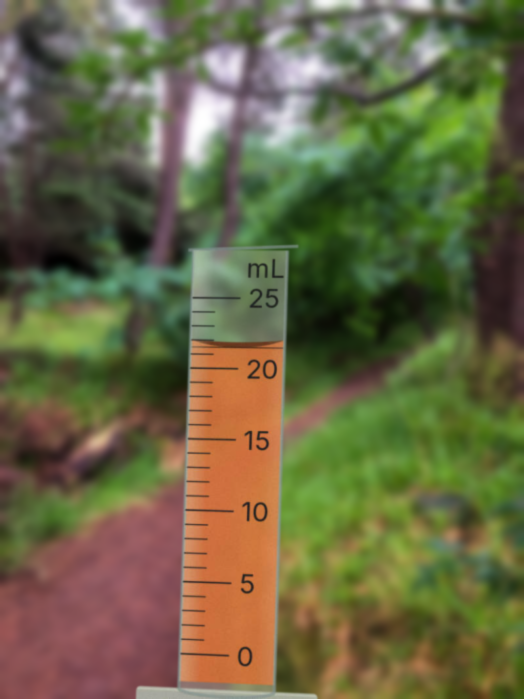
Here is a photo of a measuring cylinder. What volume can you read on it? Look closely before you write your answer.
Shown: 21.5 mL
